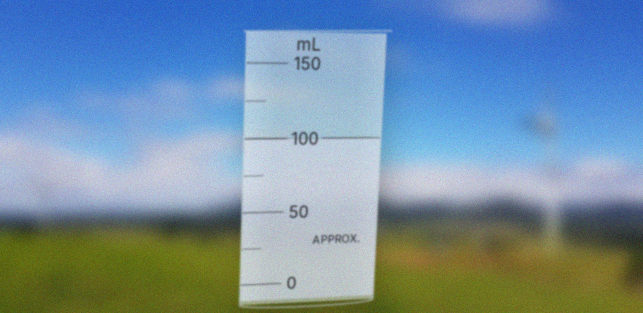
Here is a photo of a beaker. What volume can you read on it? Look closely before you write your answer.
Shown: 100 mL
